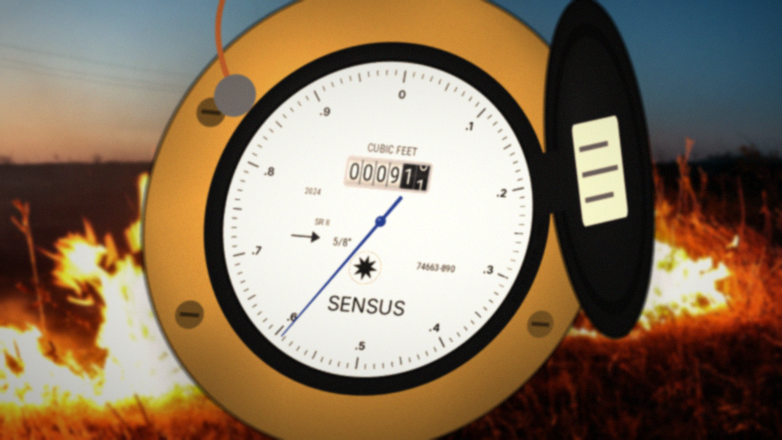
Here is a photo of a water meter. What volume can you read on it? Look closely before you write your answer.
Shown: 910.59 ft³
